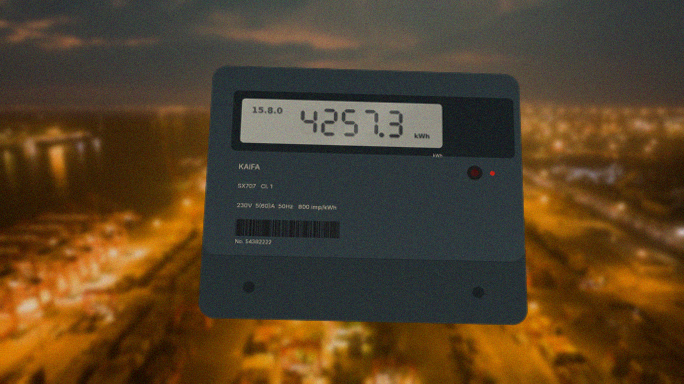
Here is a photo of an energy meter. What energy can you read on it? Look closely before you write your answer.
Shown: 4257.3 kWh
